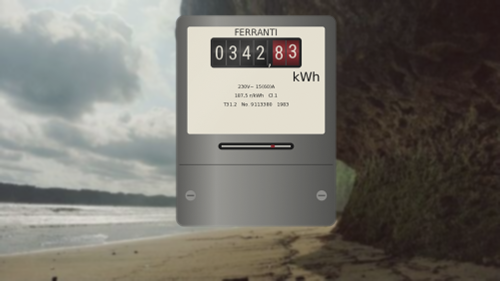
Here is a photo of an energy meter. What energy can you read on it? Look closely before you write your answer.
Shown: 342.83 kWh
